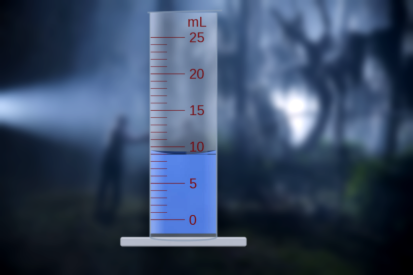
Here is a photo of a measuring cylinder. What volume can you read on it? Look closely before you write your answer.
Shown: 9 mL
